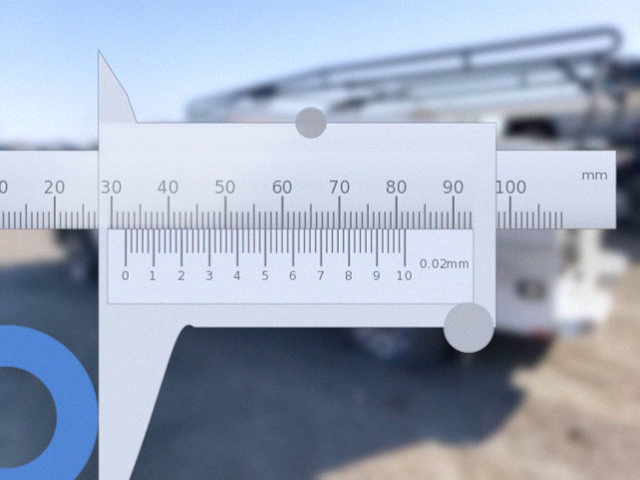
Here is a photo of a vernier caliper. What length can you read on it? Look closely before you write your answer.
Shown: 32.5 mm
